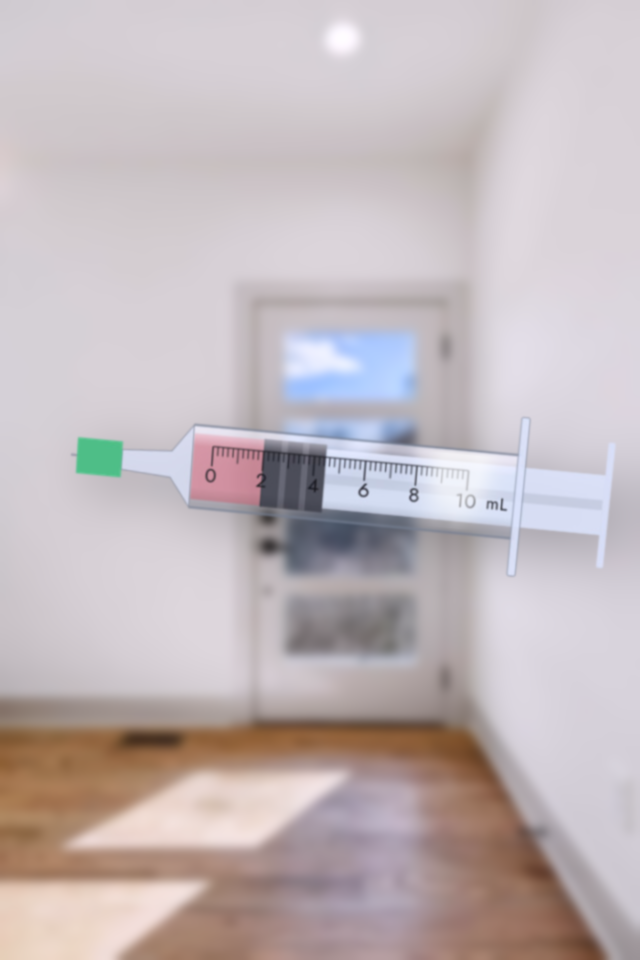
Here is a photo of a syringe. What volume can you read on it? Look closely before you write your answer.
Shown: 2 mL
